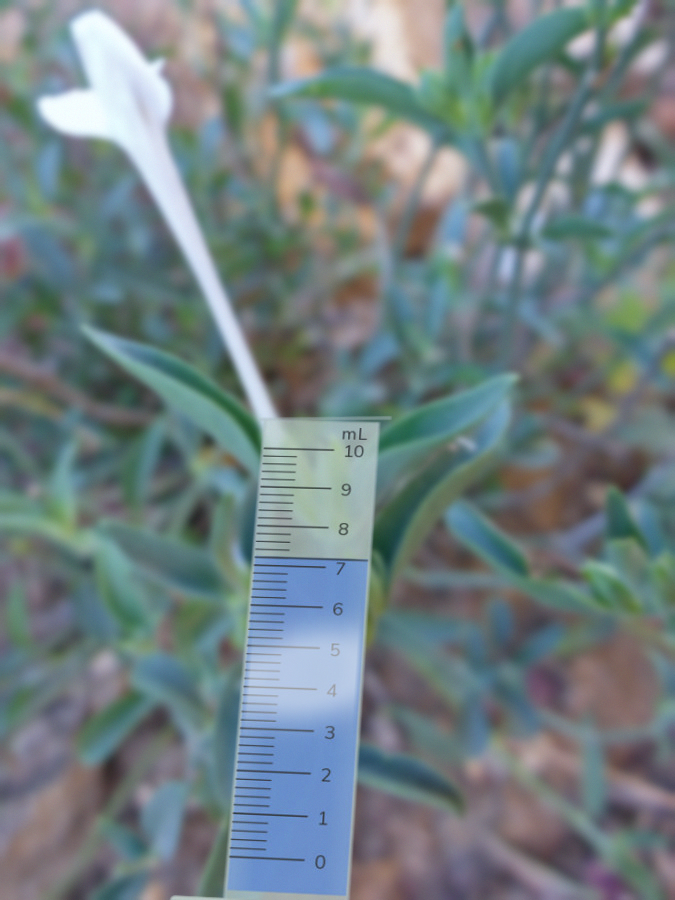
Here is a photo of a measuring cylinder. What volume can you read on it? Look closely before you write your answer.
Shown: 7.2 mL
